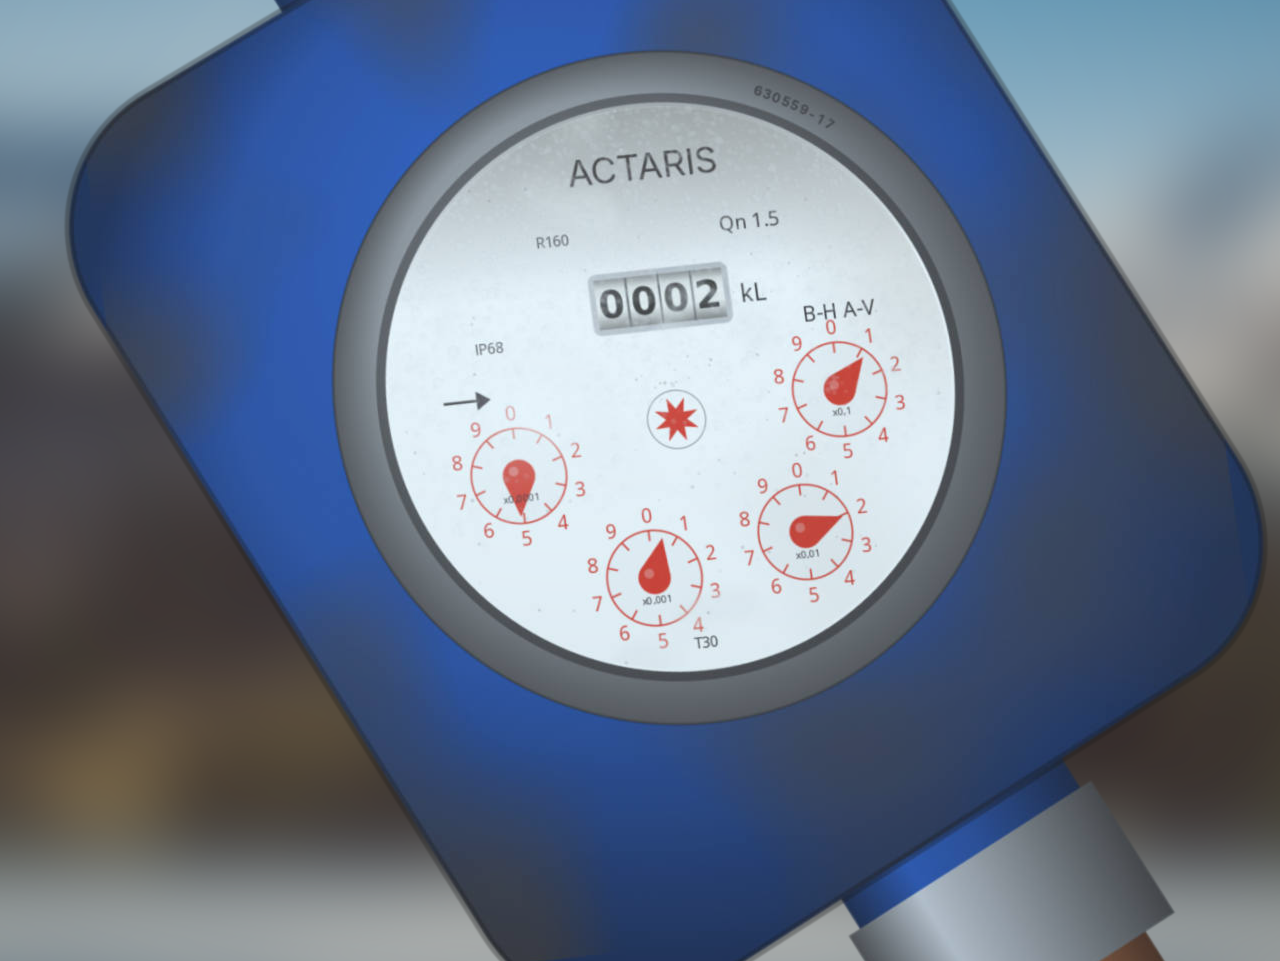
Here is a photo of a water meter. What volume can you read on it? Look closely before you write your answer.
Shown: 2.1205 kL
